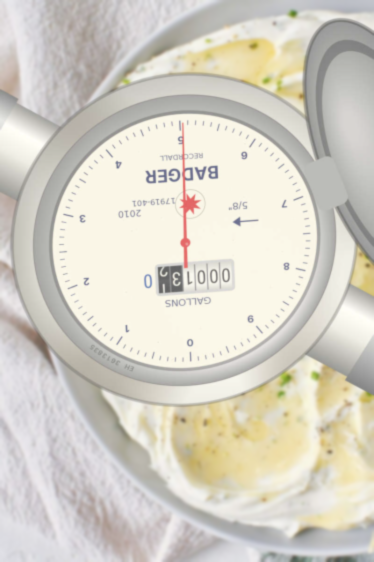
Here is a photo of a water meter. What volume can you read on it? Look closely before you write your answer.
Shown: 1315.0 gal
